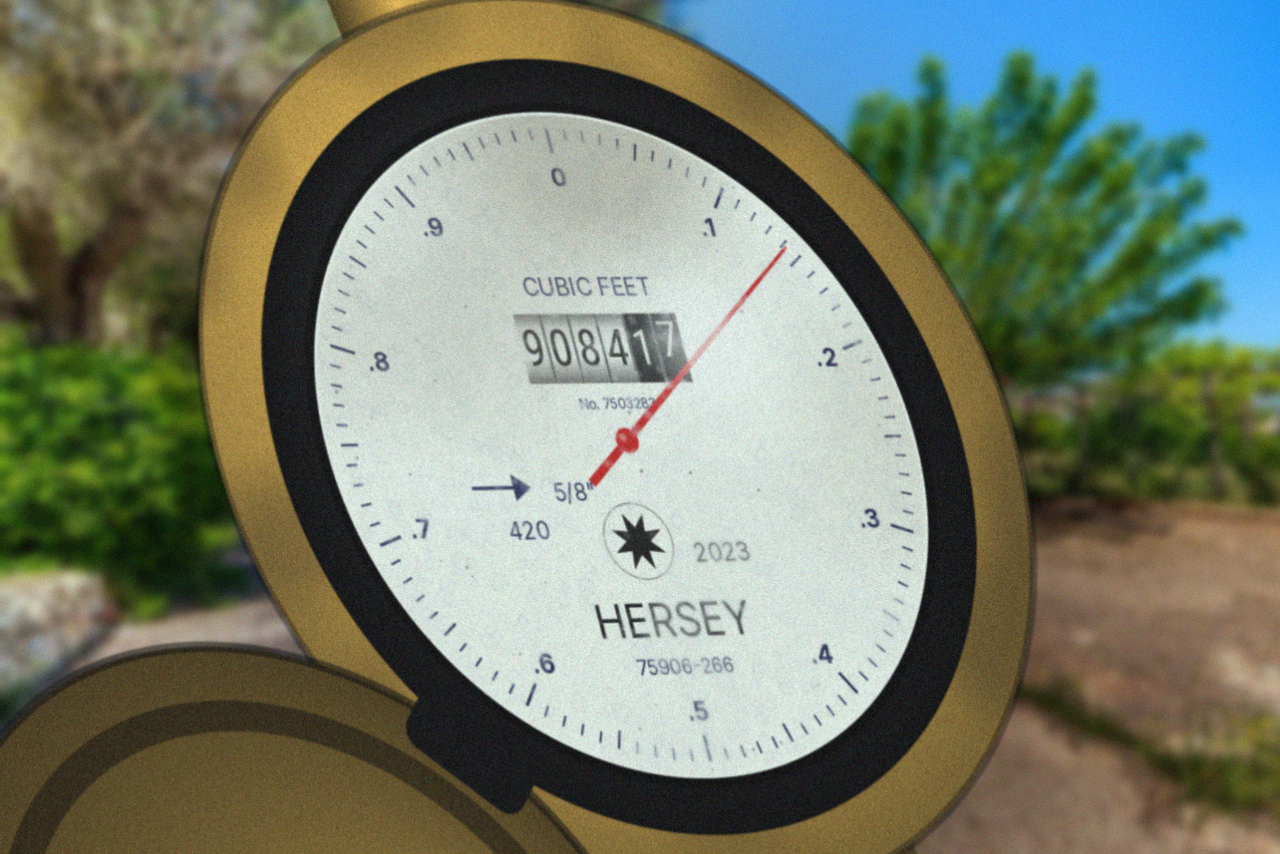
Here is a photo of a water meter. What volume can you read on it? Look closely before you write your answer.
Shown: 908417.14 ft³
